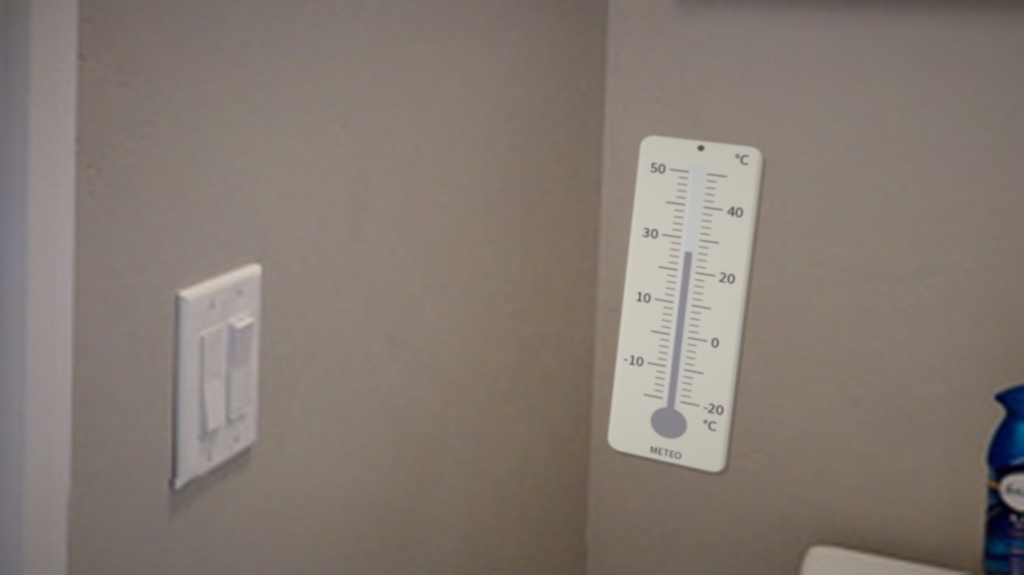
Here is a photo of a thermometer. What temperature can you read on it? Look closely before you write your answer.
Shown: 26 °C
